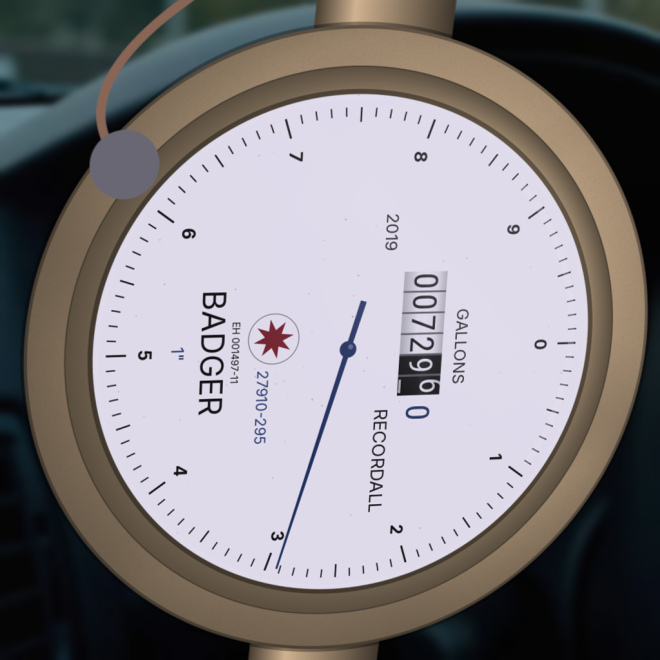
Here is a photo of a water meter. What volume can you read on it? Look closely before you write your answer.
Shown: 72962.9 gal
